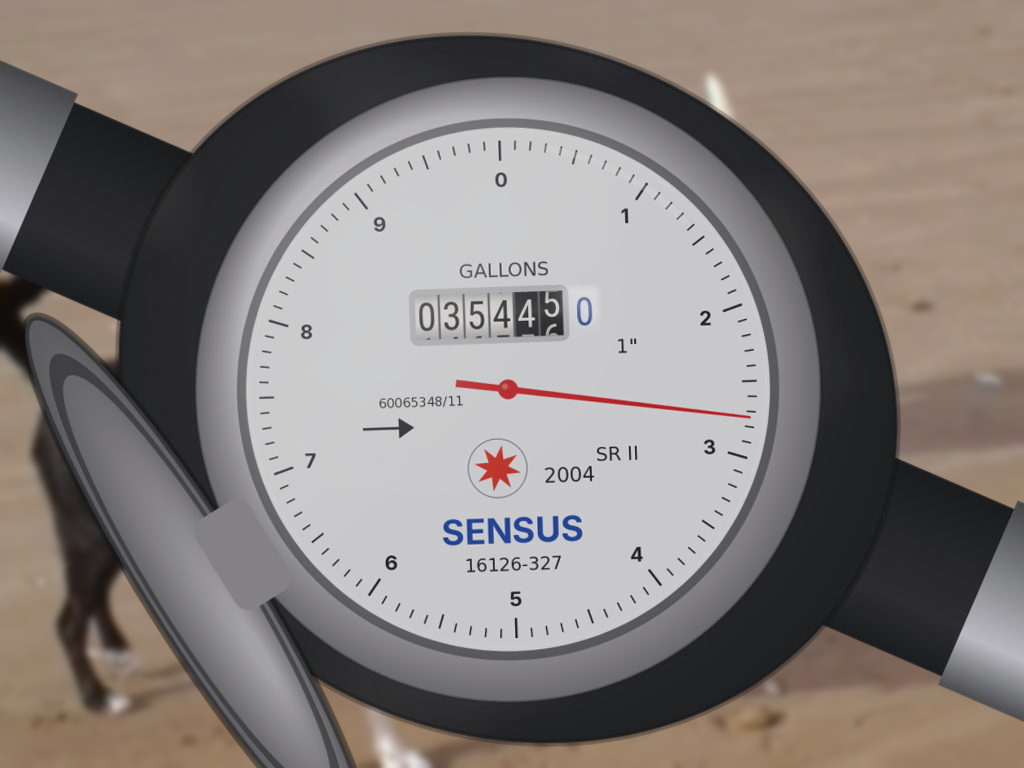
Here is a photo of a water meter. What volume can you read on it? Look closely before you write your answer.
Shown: 354452.7 gal
